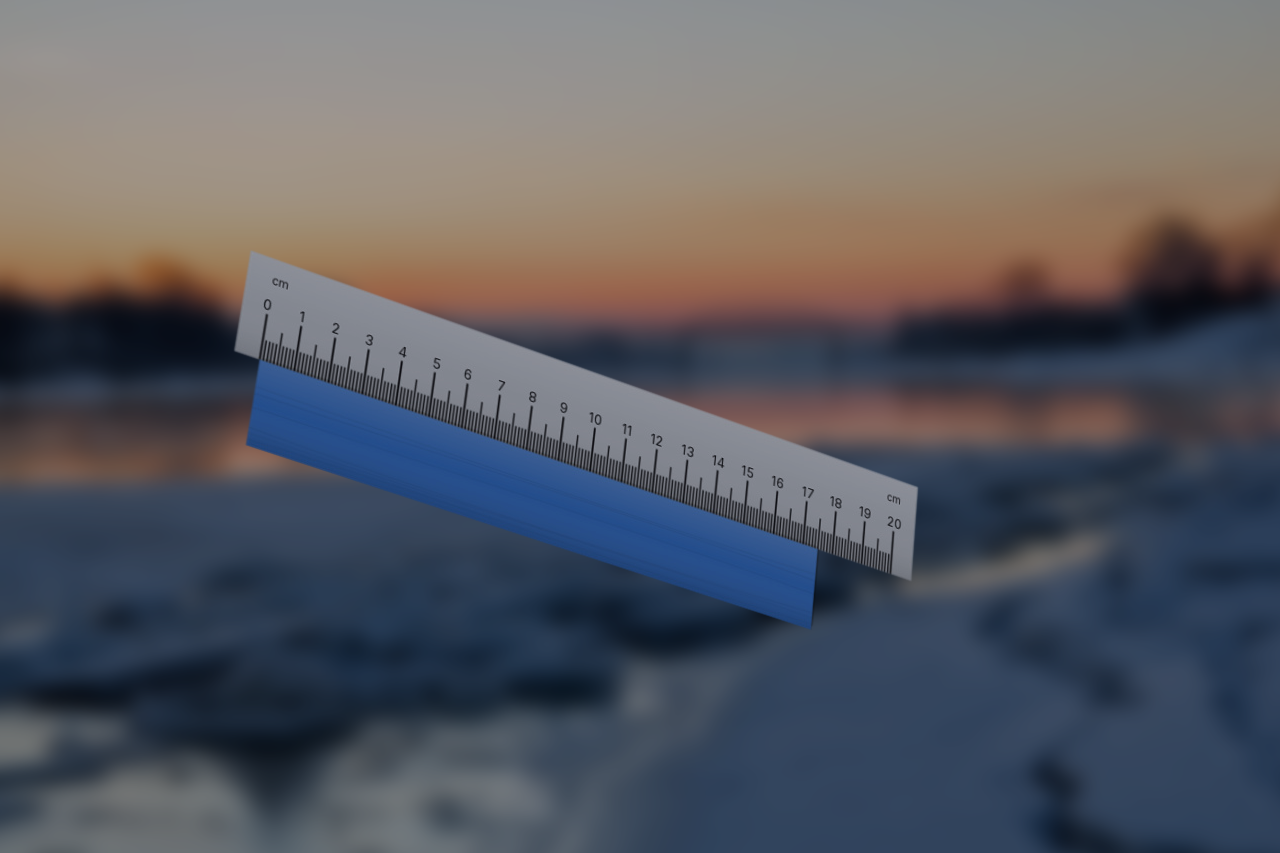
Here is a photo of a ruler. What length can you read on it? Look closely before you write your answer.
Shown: 17.5 cm
